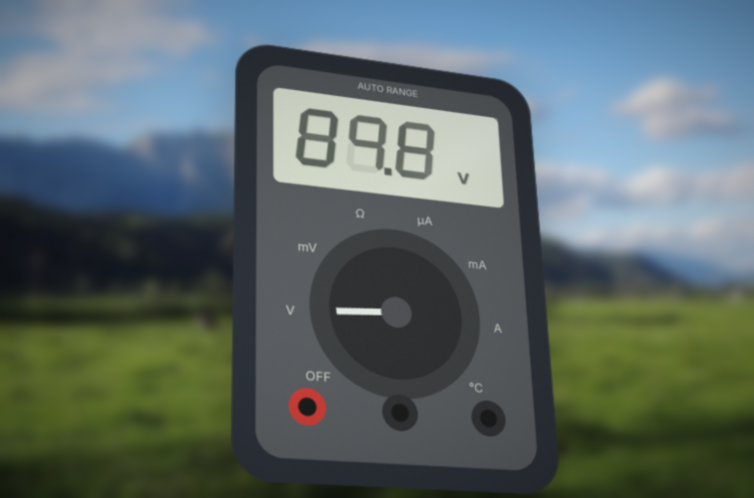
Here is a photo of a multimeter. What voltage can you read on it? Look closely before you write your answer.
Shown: 89.8 V
